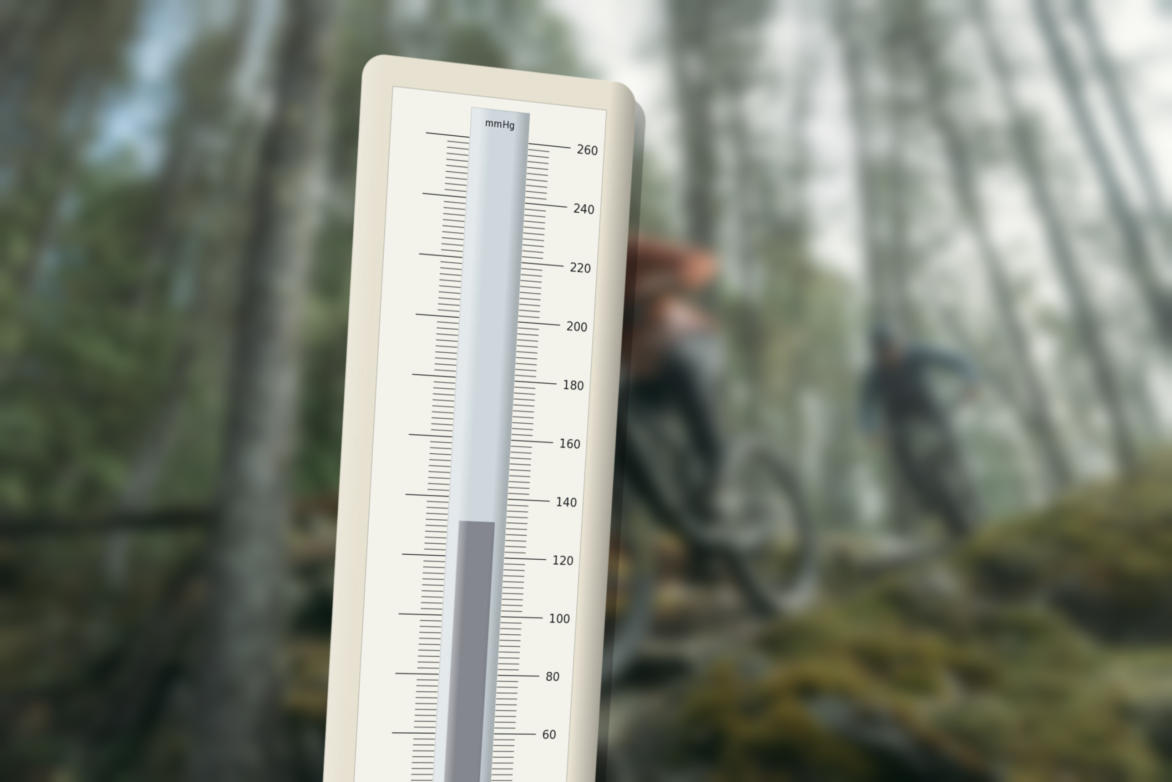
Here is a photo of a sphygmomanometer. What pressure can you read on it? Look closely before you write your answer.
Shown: 132 mmHg
